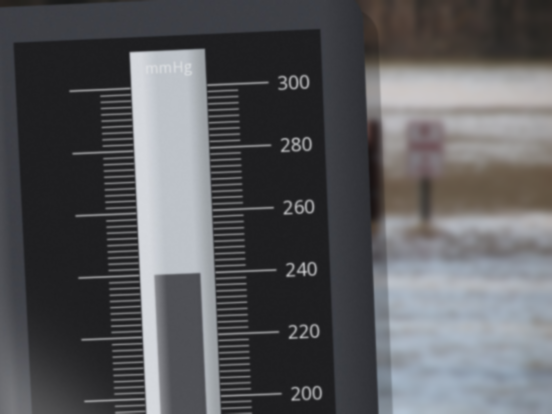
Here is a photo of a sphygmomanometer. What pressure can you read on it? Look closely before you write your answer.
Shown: 240 mmHg
